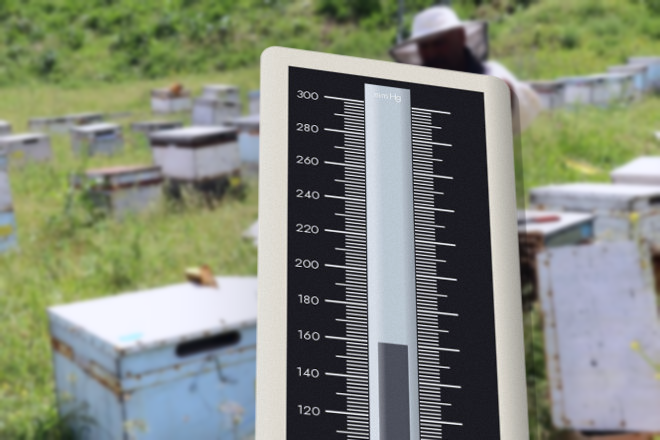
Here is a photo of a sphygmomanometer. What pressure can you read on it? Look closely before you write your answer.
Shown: 160 mmHg
